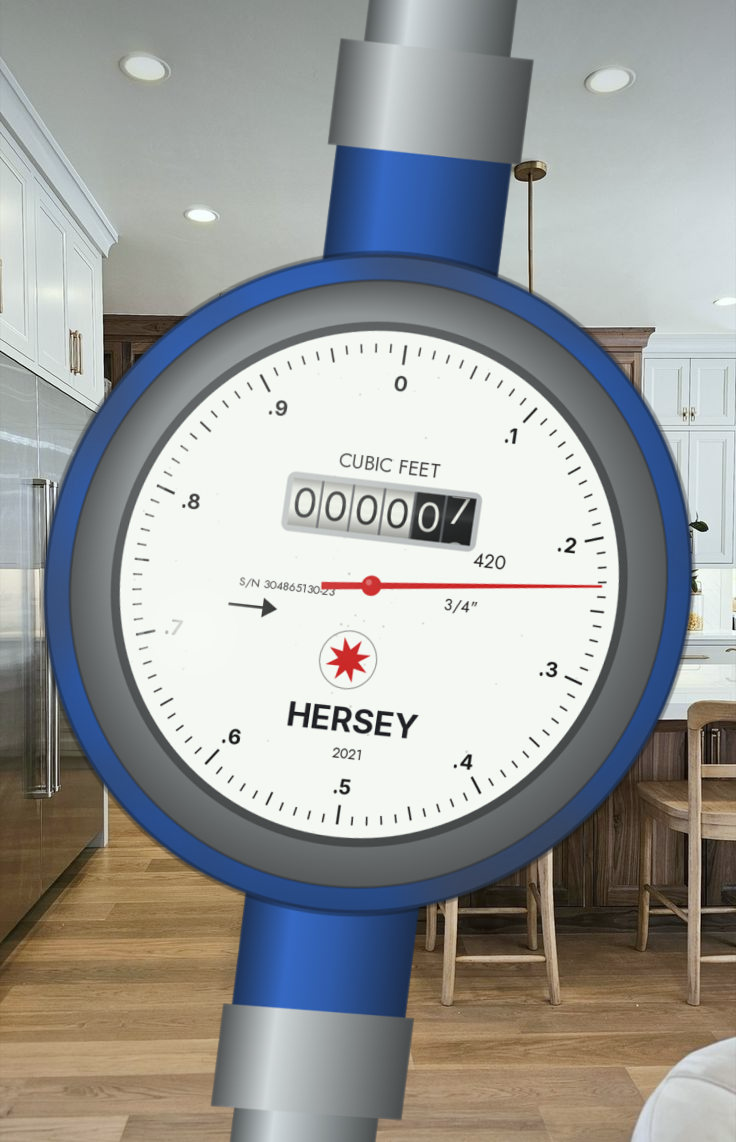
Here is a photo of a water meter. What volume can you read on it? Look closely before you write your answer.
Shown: 7.23 ft³
